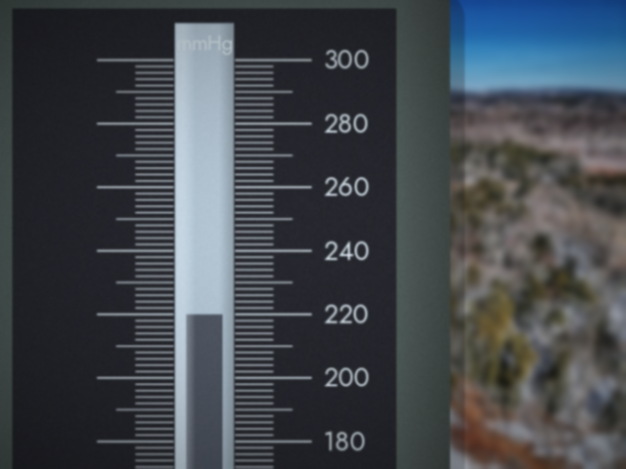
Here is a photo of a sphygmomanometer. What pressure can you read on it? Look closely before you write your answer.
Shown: 220 mmHg
